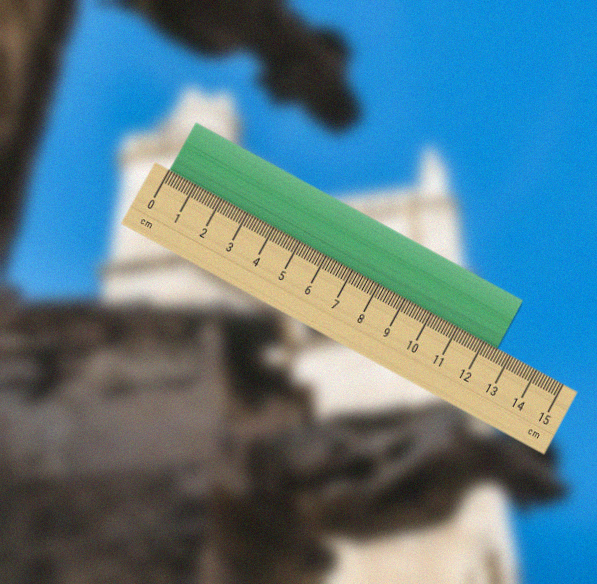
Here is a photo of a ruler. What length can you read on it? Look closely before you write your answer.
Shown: 12.5 cm
